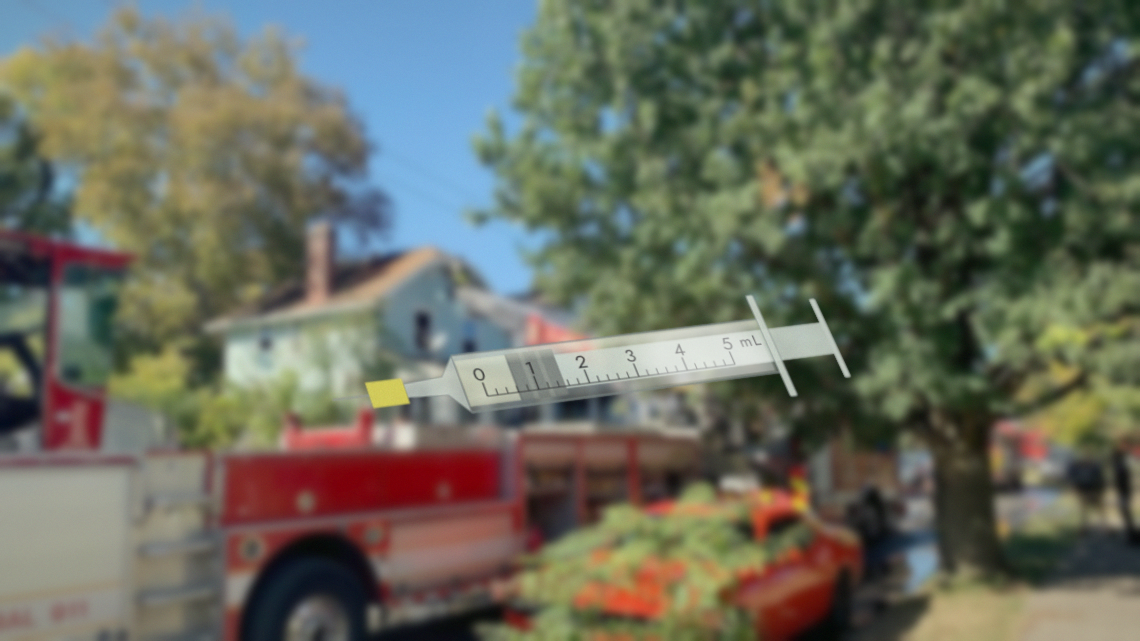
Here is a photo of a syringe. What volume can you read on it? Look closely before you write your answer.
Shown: 0.6 mL
